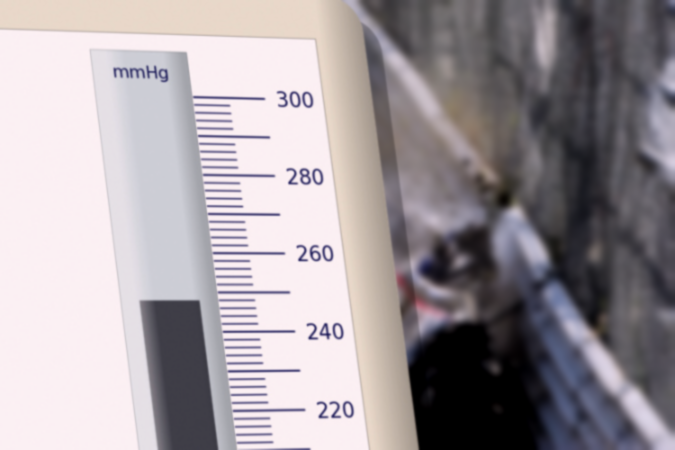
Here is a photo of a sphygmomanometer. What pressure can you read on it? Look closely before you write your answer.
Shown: 248 mmHg
